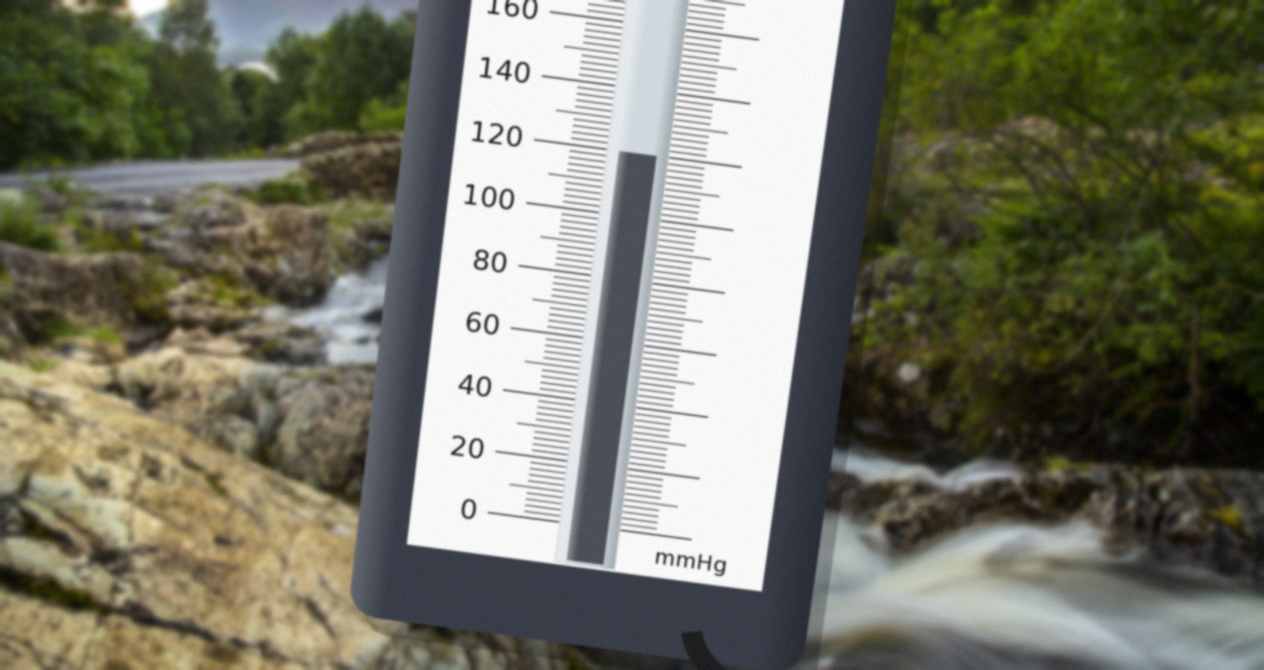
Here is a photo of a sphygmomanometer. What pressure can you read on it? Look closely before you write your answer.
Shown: 120 mmHg
